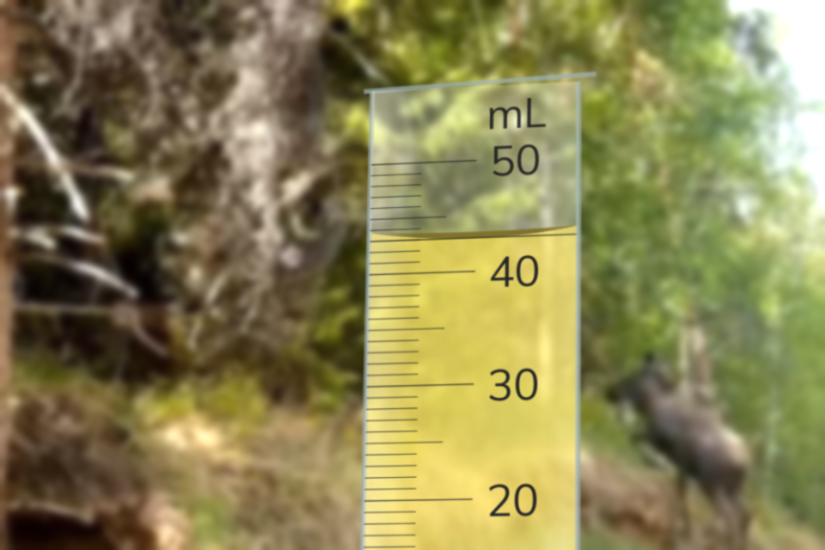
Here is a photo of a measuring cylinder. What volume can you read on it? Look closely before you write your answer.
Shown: 43 mL
